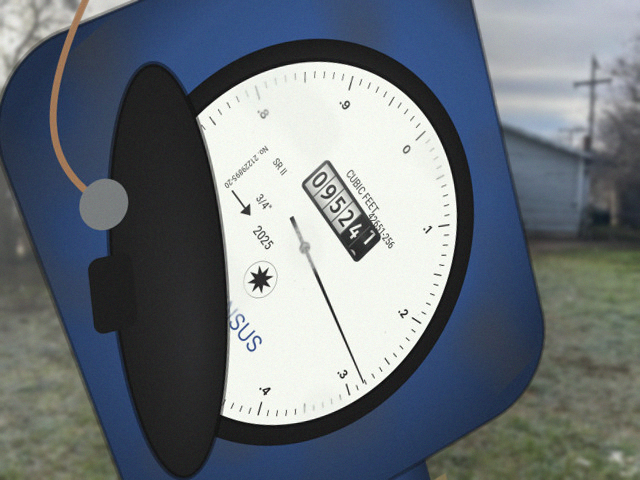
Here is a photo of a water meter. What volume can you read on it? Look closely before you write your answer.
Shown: 95241.28 ft³
